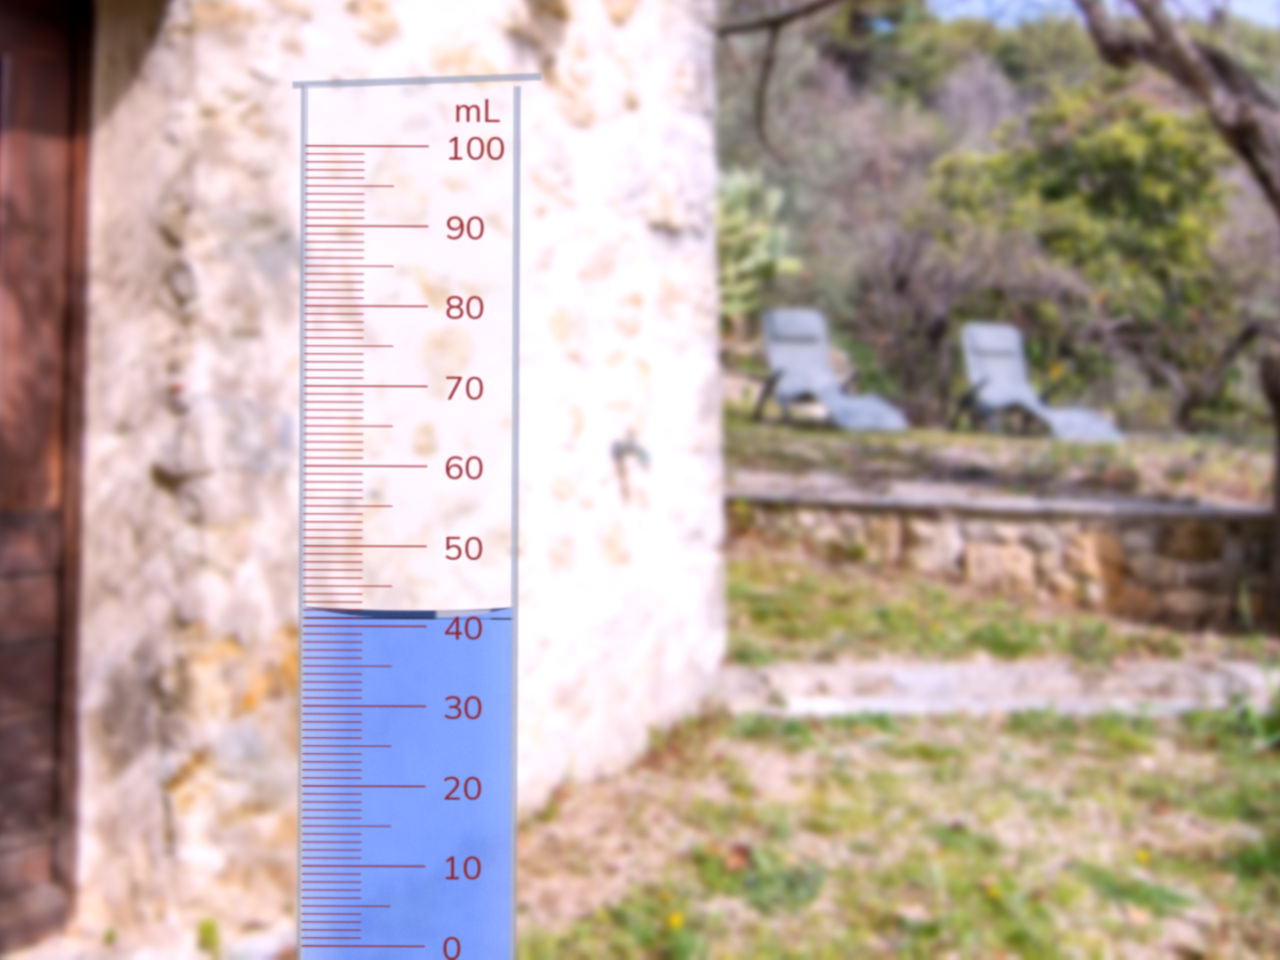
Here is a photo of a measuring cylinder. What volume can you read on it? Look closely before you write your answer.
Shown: 41 mL
